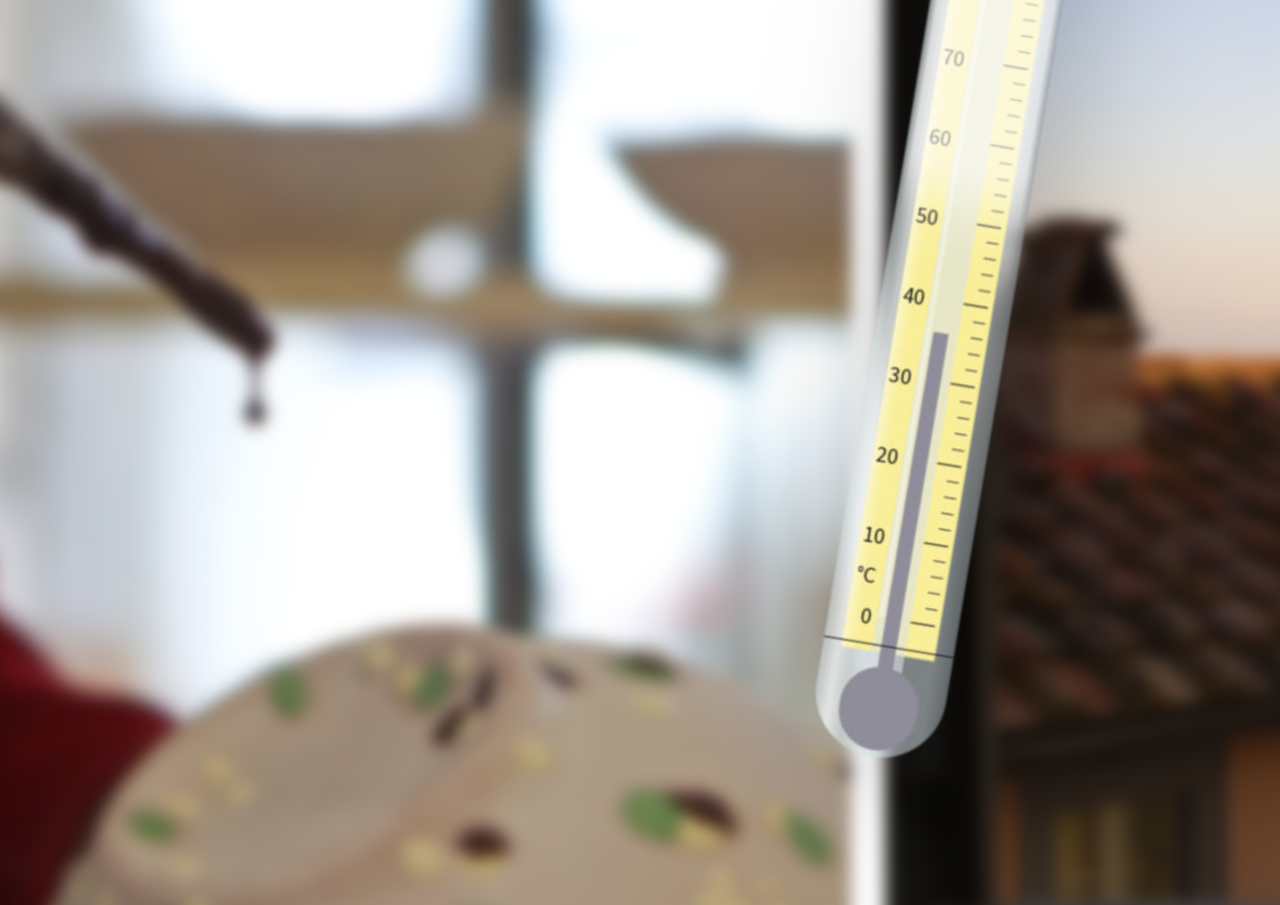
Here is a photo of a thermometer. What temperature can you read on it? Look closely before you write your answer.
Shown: 36 °C
